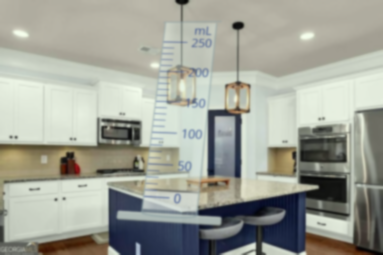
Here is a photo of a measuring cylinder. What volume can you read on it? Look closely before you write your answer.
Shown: 10 mL
